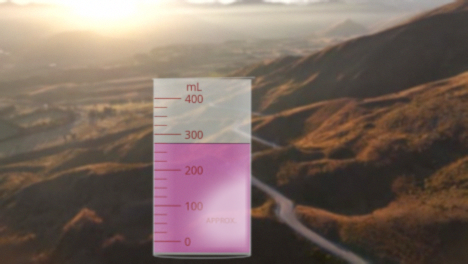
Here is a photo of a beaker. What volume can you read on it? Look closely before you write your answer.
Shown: 275 mL
